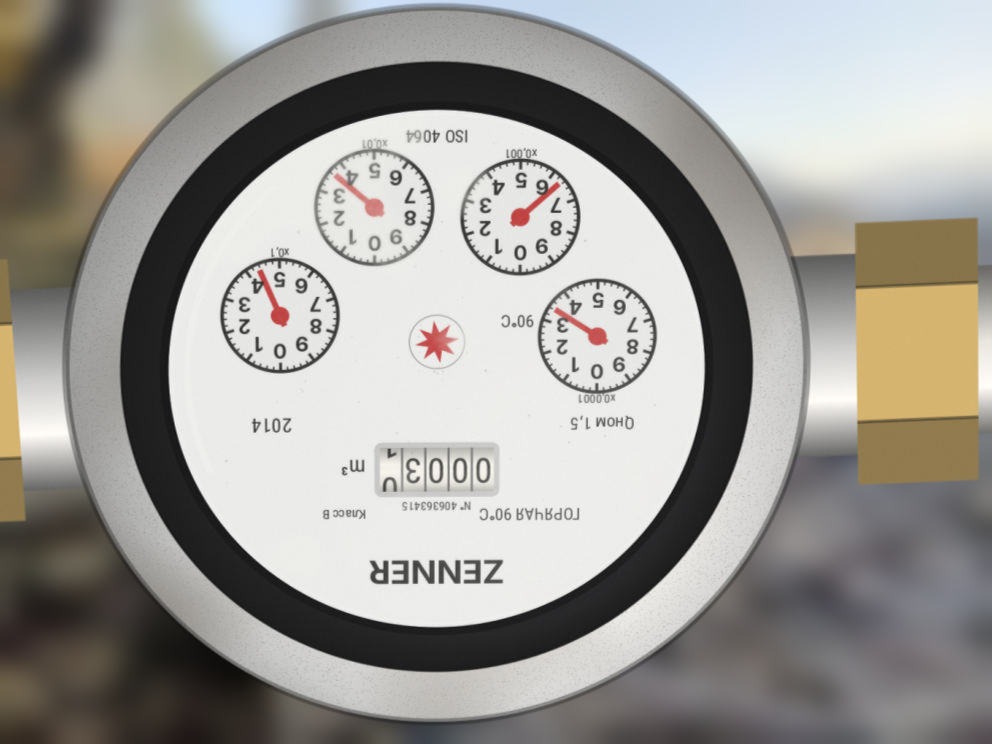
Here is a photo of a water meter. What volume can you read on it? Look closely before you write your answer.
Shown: 30.4363 m³
